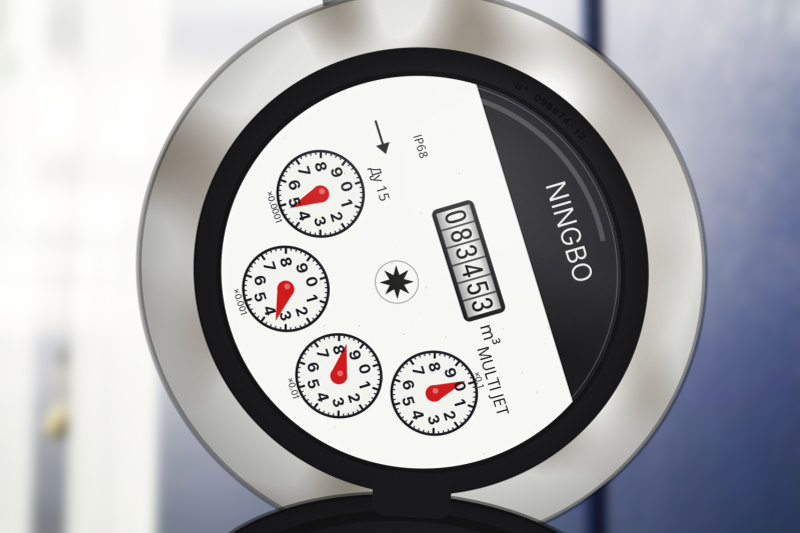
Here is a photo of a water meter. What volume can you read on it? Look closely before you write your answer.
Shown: 83452.9834 m³
